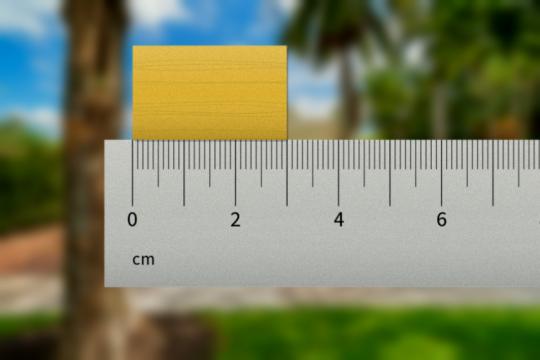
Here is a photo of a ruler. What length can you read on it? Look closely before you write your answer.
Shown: 3 cm
